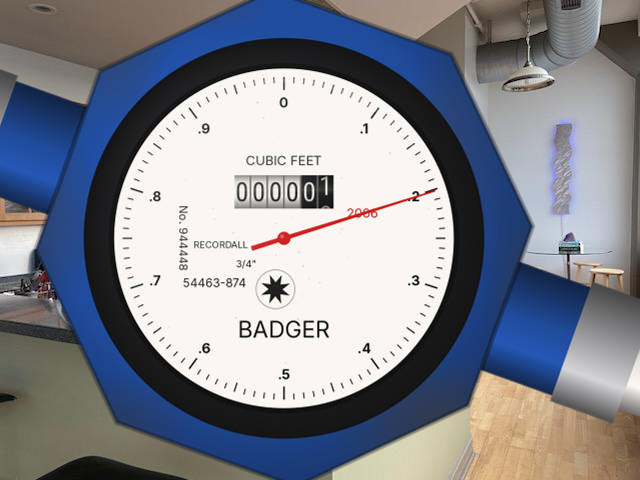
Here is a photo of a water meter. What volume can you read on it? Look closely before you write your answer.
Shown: 1.20 ft³
